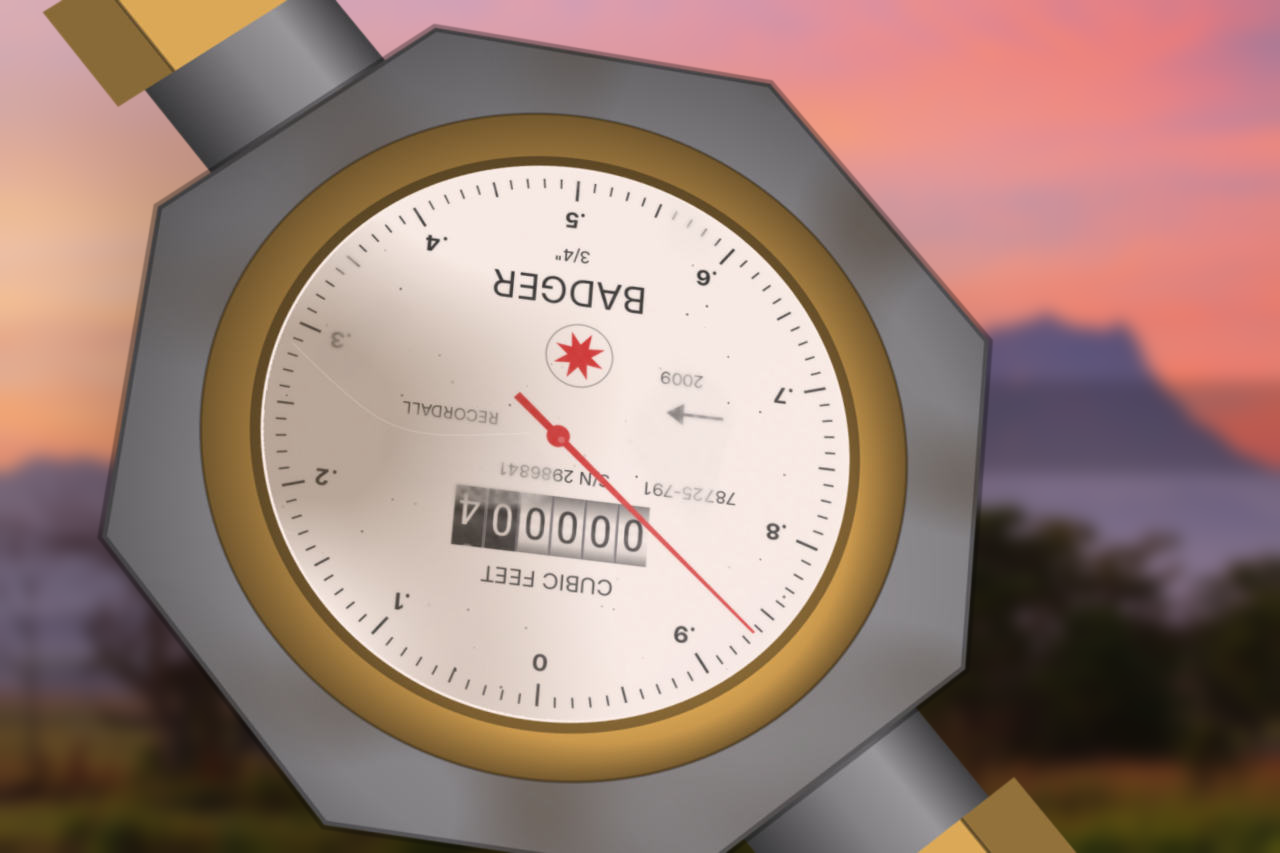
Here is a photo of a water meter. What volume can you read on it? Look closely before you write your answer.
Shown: 3.86 ft³
